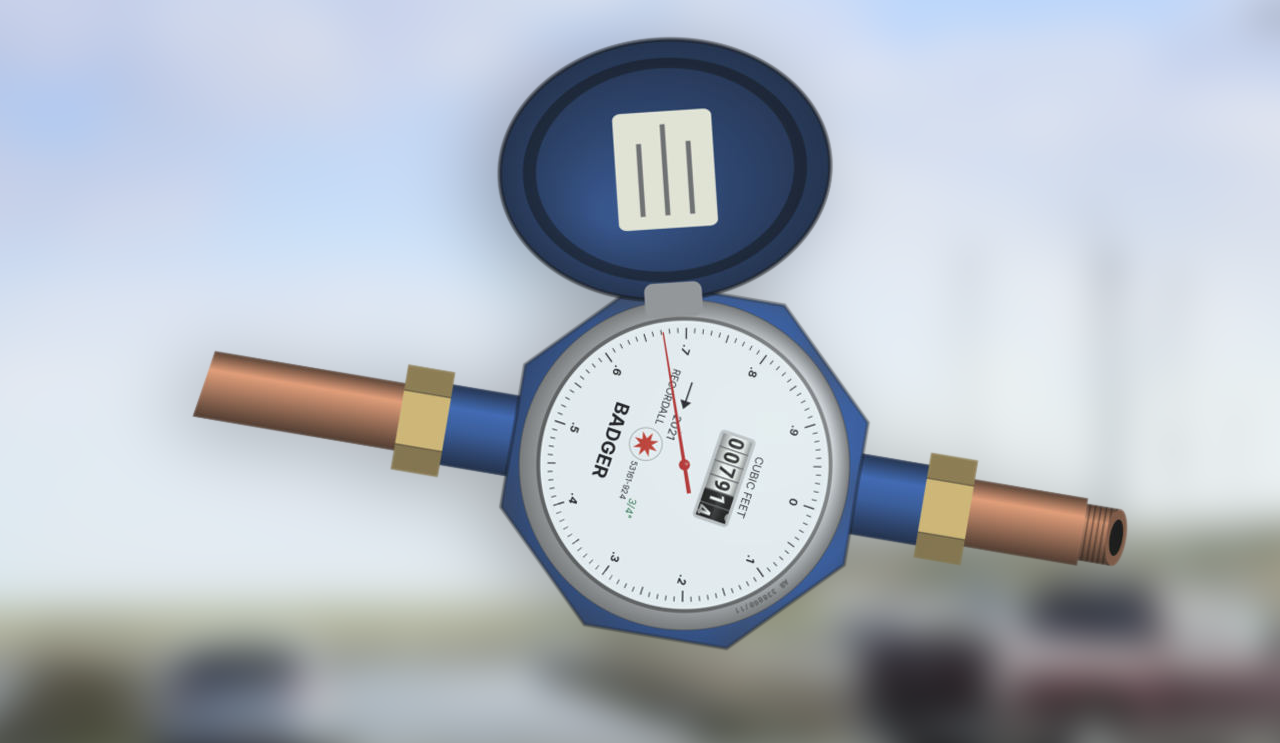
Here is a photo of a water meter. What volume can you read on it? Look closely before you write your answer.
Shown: 7913.67 ft³
